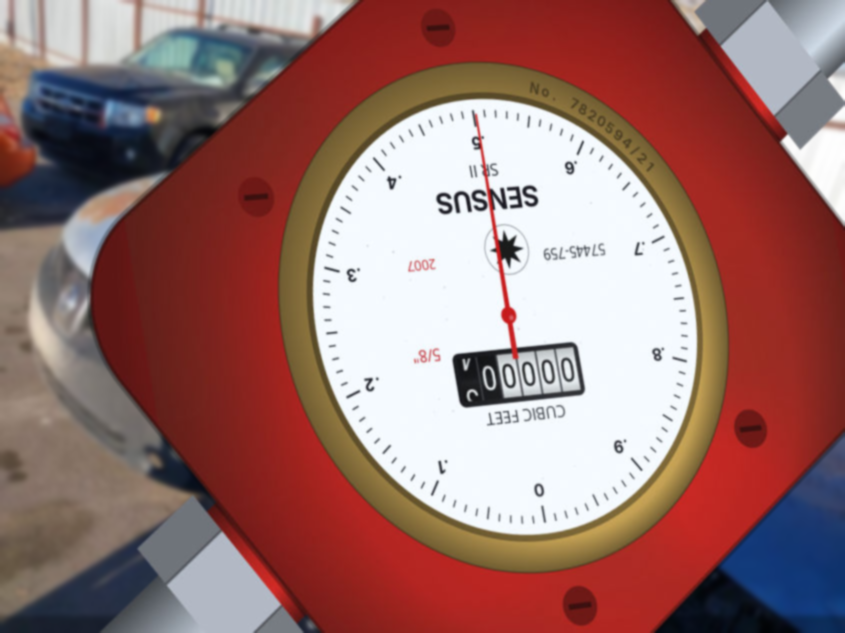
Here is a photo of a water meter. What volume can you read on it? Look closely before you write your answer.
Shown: 3.50 ft³
